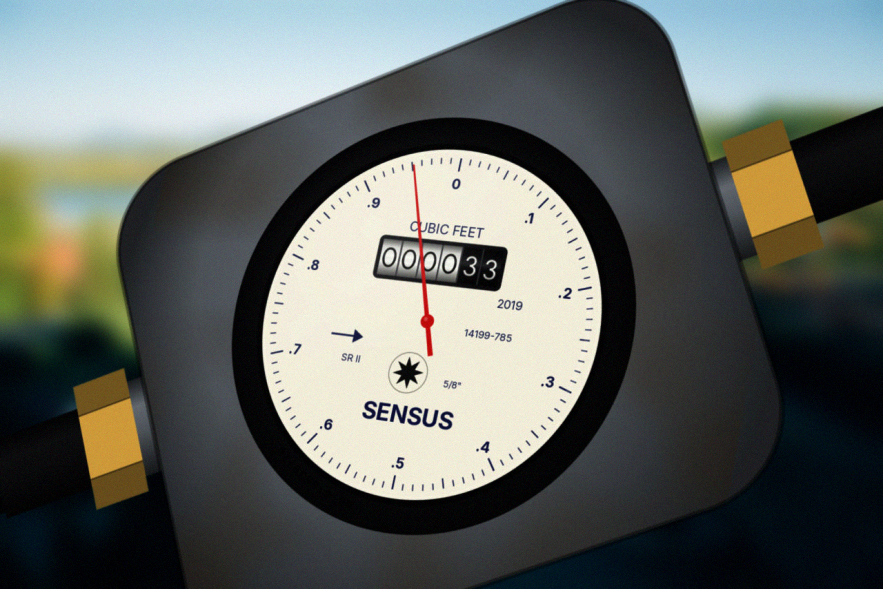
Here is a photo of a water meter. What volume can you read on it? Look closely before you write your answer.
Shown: 32.95 ft³
